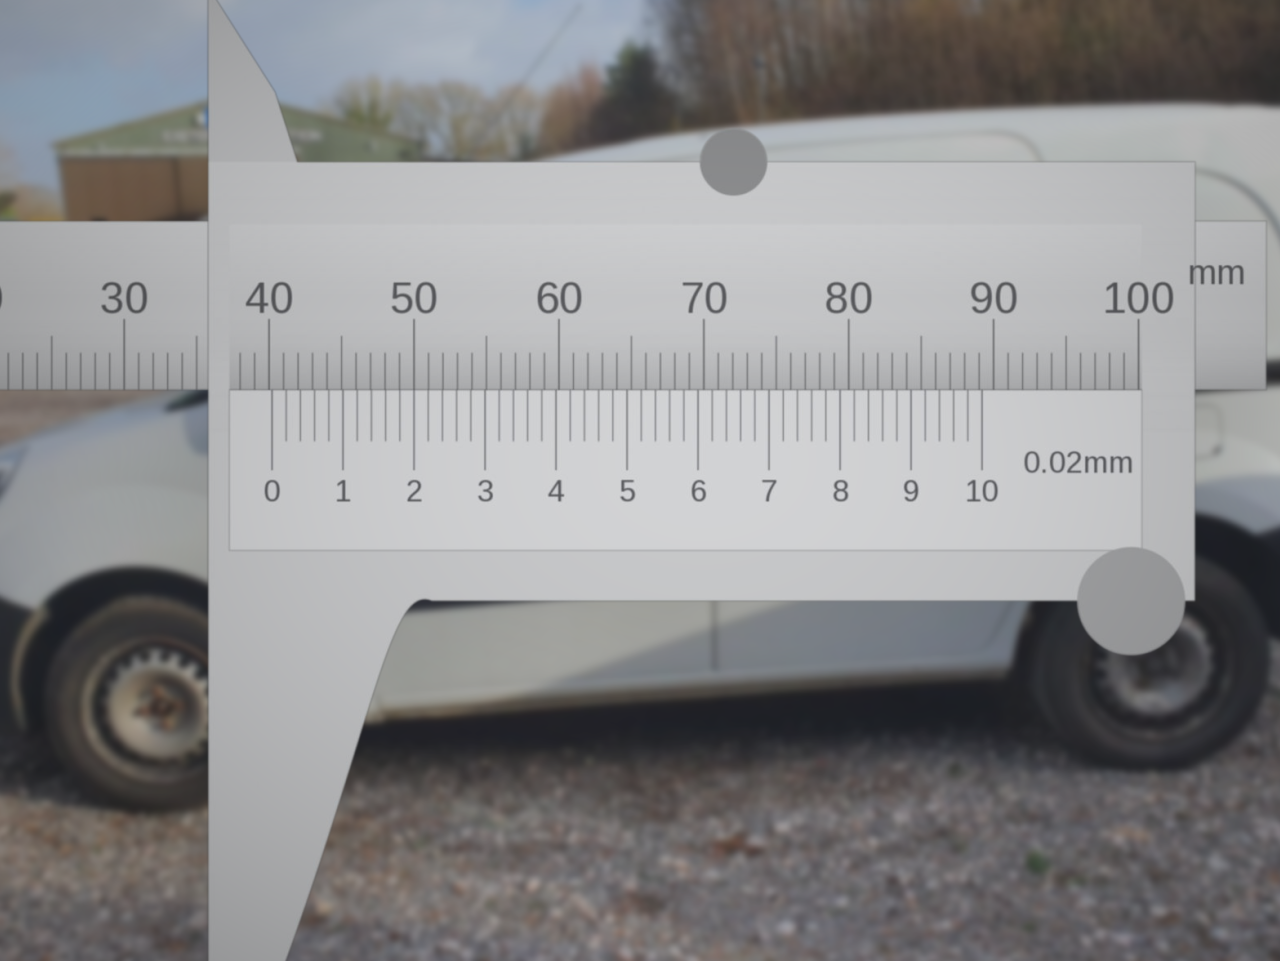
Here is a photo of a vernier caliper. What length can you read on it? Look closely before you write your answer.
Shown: 40.2 mm
